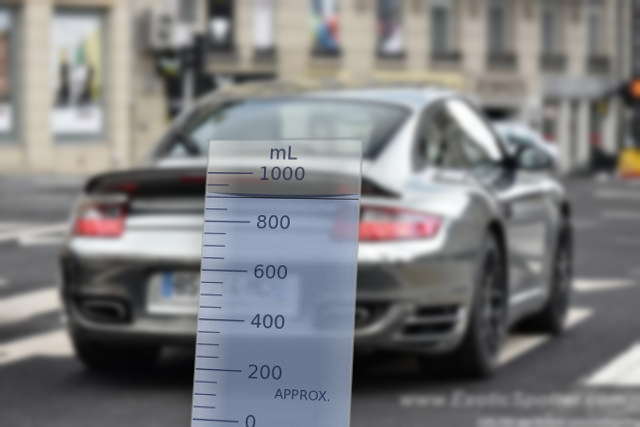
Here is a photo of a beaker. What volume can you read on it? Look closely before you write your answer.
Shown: 900 mL
